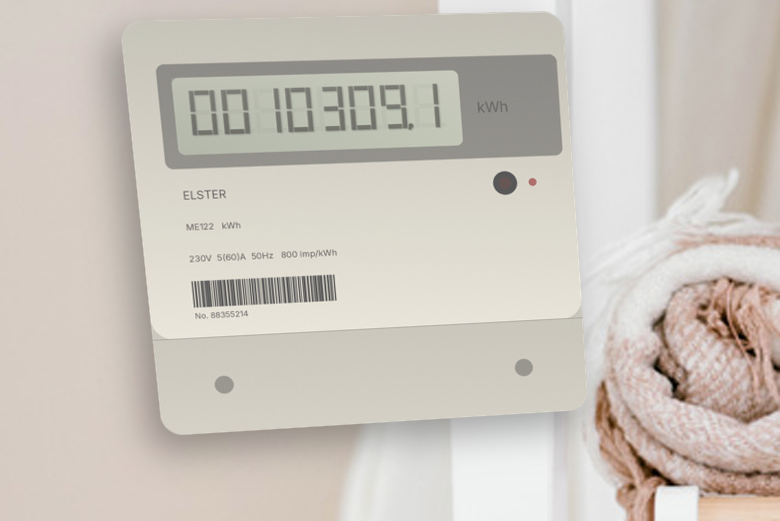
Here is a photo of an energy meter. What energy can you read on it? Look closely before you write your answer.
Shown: 10309.1 kWh
